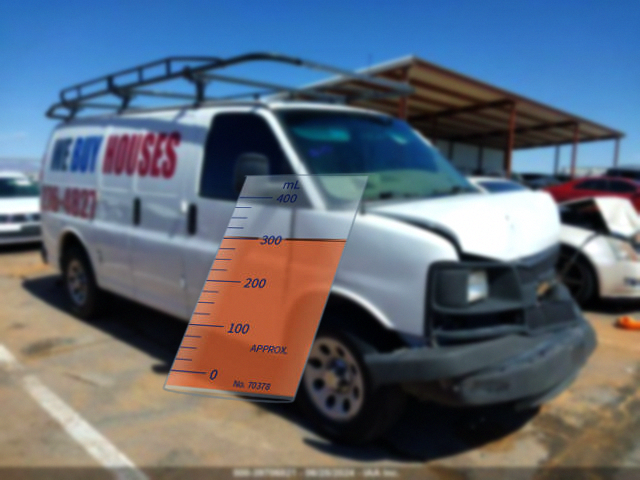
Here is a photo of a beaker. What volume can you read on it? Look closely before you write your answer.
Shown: 300 mL
